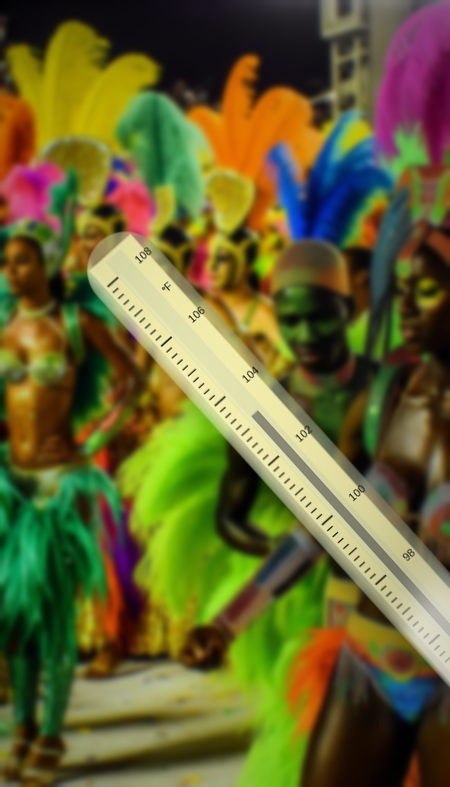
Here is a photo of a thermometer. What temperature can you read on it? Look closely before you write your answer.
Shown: 103.2 °F
